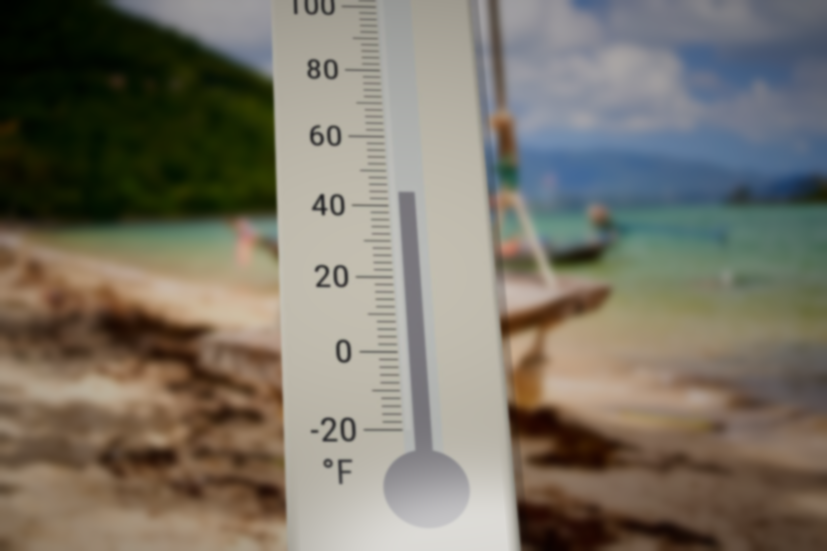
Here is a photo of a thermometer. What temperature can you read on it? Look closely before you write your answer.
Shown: 44 °F
